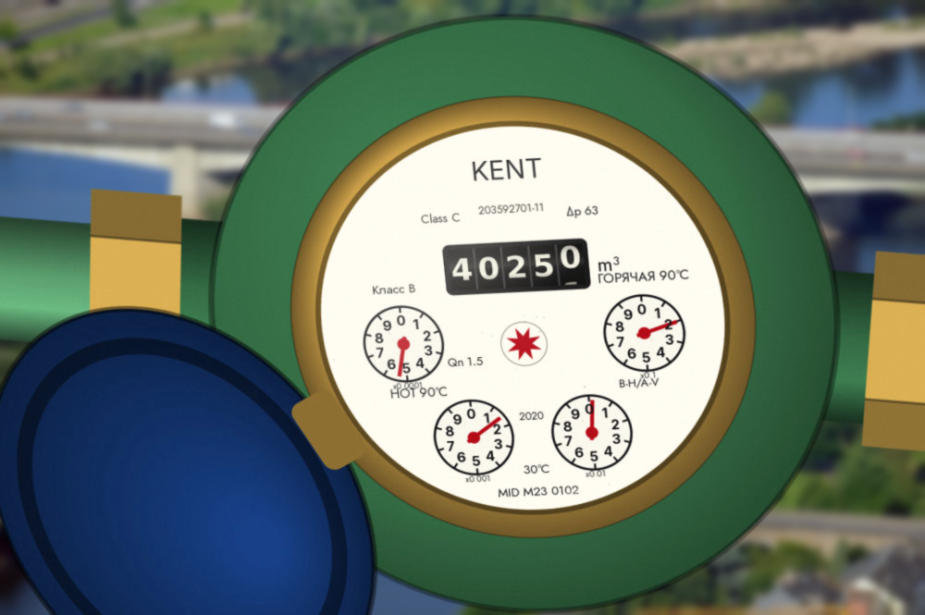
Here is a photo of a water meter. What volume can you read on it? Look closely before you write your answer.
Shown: 40250.2015 m³
